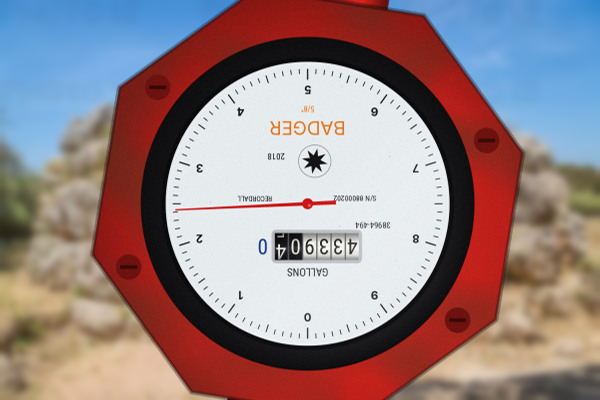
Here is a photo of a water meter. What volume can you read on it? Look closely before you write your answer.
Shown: 4339042.4 gal
